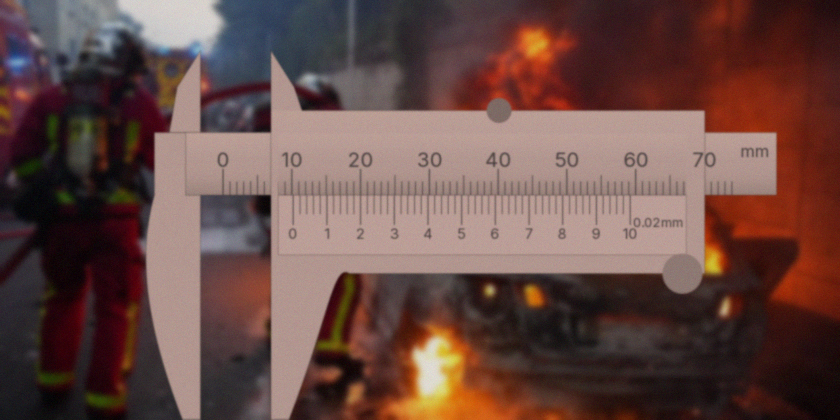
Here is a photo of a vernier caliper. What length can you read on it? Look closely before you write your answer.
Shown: 10.2 mm
